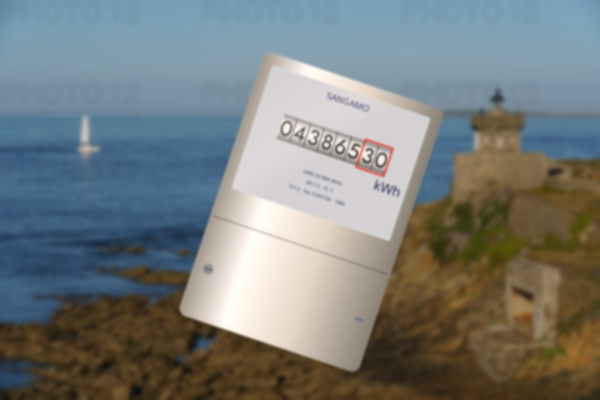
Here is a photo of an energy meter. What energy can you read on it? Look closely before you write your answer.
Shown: 43865.30 kWh
